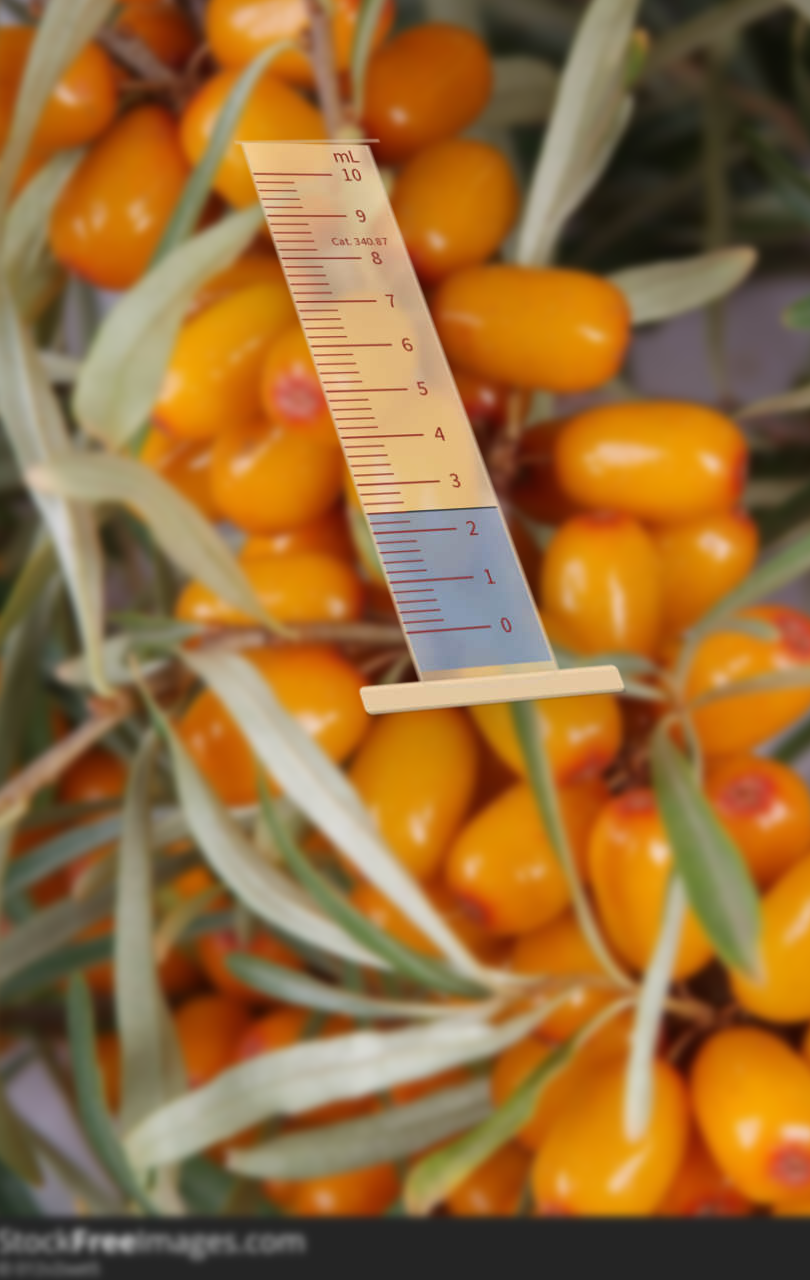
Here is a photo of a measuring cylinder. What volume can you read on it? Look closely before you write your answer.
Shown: 2.4 mL
